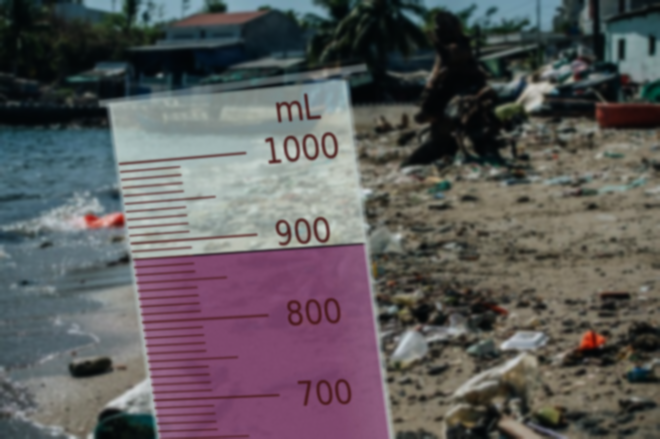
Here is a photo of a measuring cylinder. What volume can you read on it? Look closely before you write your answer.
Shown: 880 mL
